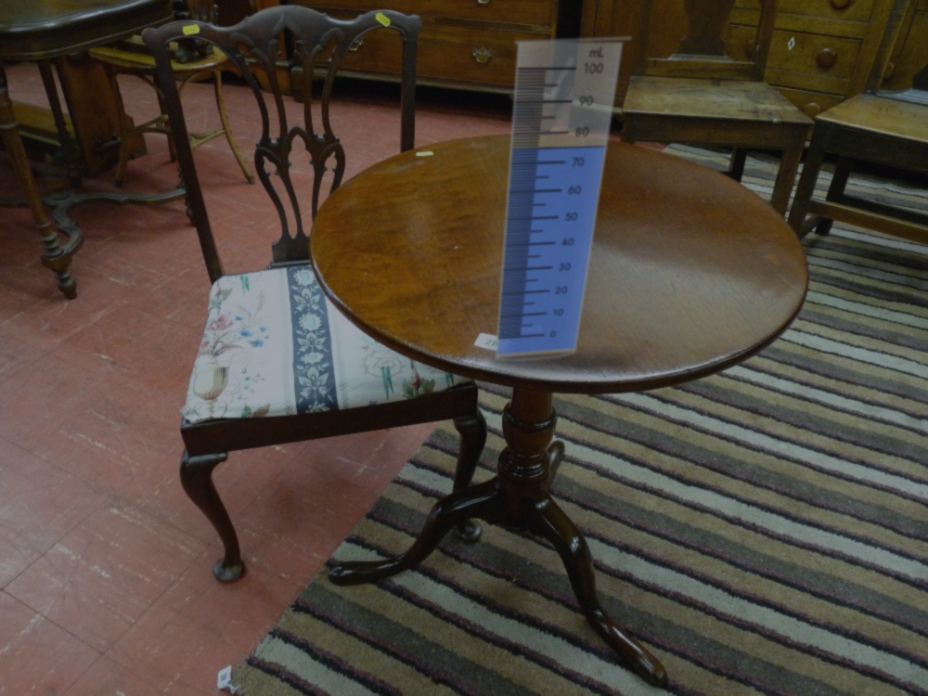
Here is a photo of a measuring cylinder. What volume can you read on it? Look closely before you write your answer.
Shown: 75 mL
